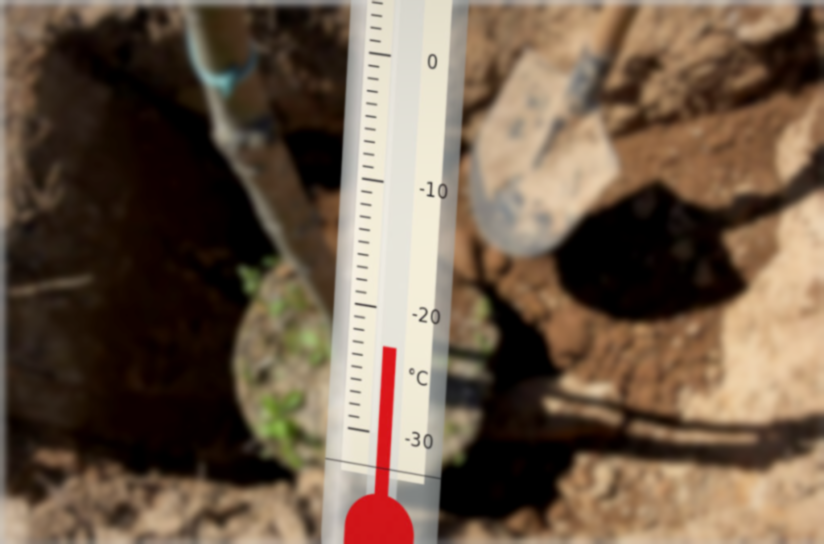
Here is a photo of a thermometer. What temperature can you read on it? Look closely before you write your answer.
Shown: -23 °C
